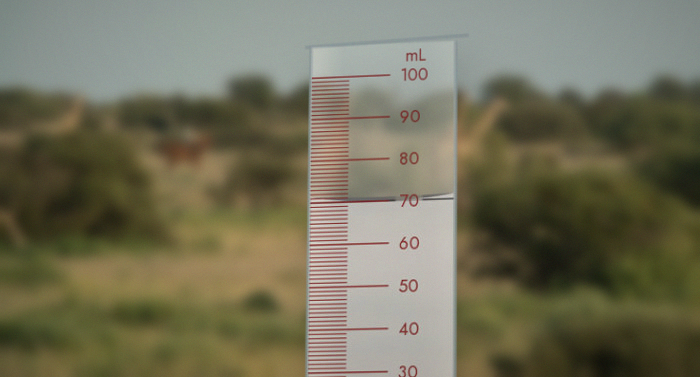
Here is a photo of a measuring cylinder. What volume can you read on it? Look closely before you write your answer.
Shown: 70 mL
